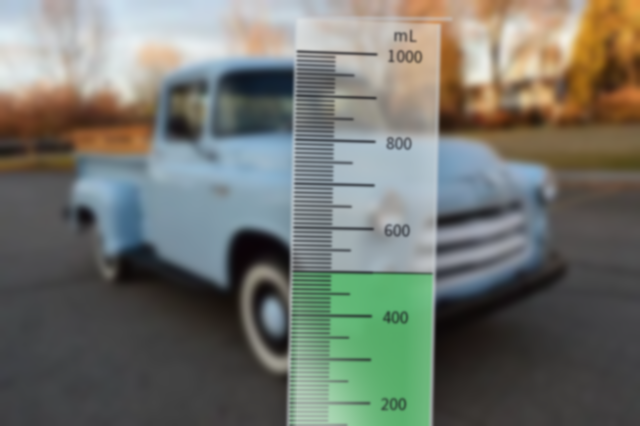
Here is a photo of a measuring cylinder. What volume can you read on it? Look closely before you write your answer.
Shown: 500 mL
